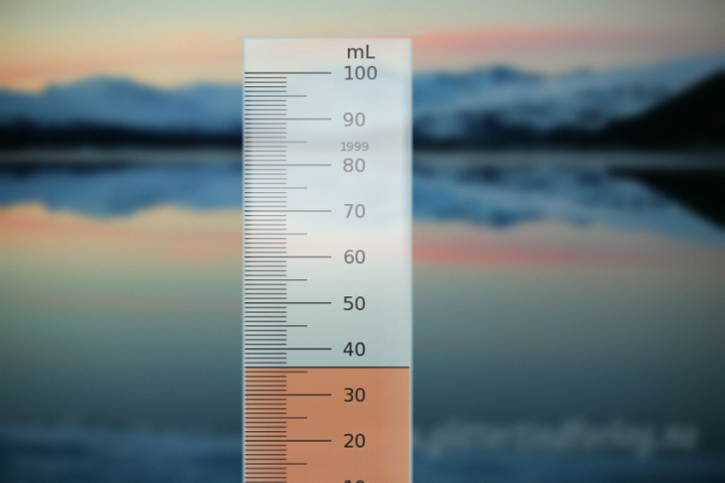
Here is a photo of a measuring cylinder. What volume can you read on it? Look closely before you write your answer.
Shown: 36 mL
